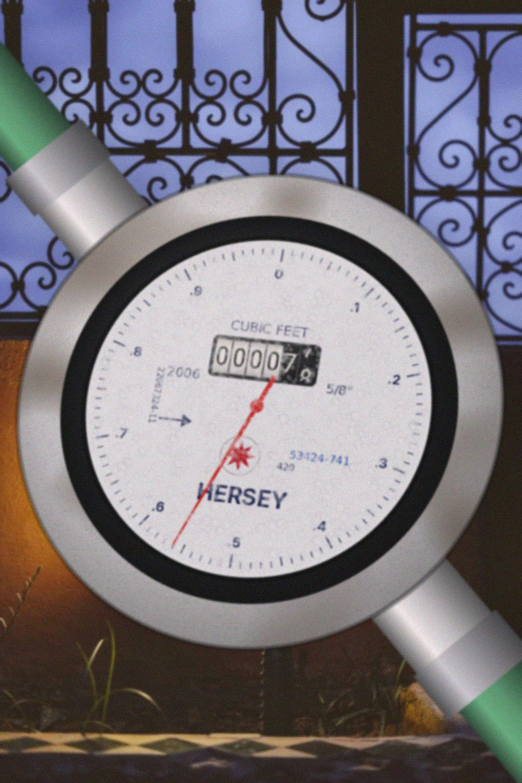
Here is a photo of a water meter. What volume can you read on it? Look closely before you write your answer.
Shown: 77.56 ft³
